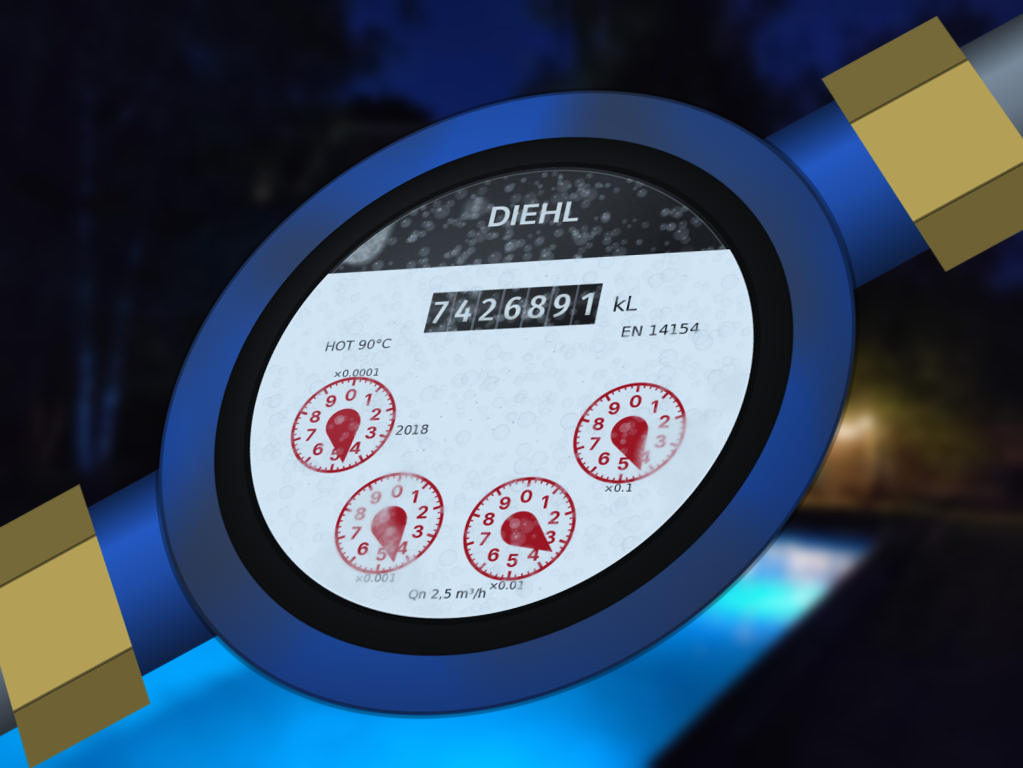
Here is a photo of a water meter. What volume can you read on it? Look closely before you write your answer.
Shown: 7426891.4344 kL
